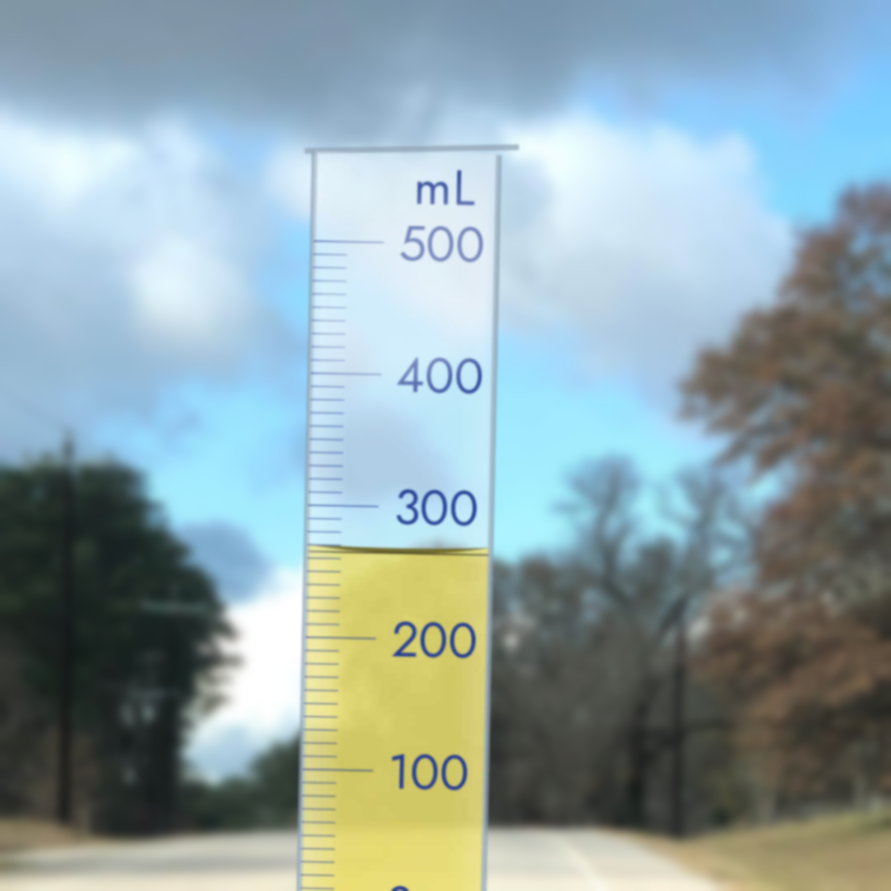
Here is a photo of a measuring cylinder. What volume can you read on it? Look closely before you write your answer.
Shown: 265 mL
